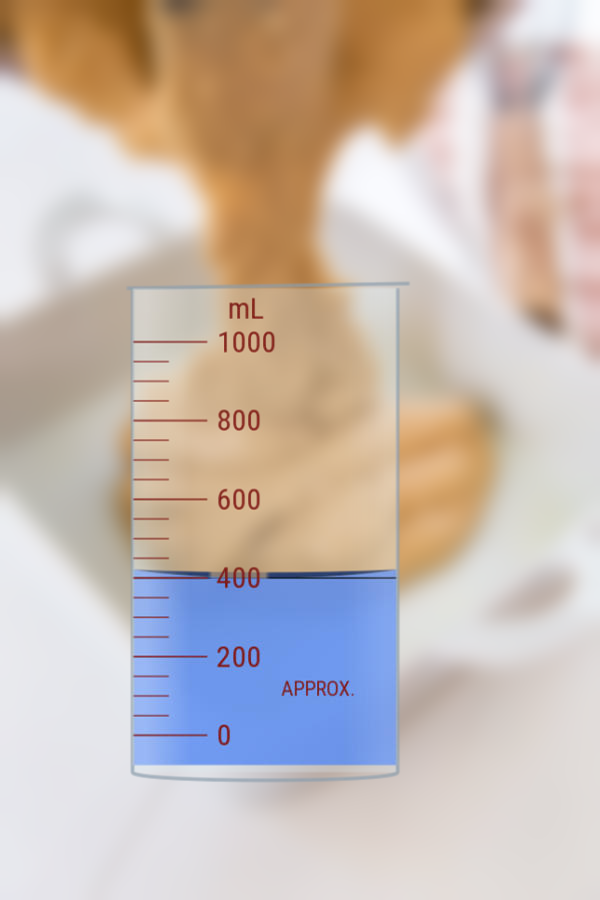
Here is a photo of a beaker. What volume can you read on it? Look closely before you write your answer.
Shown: 400 mL
